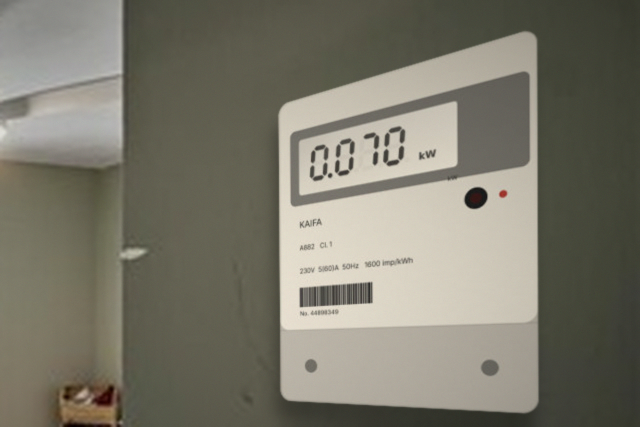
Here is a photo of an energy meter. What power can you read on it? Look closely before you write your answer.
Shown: 0.070 kW
